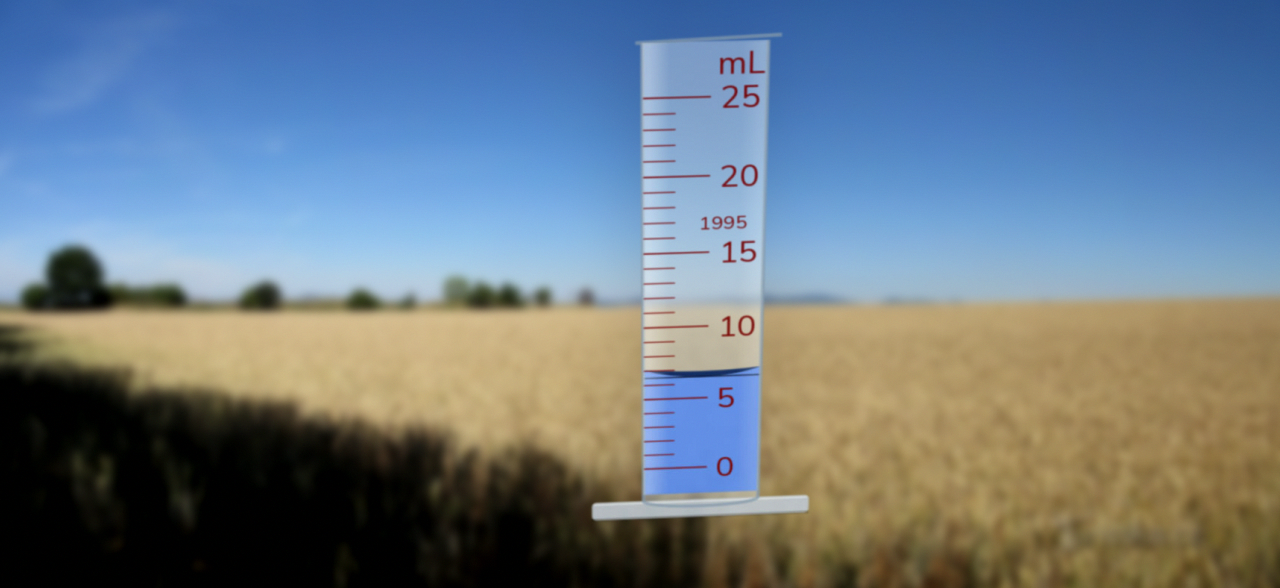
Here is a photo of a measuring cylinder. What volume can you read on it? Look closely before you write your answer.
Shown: 6.5 mL
